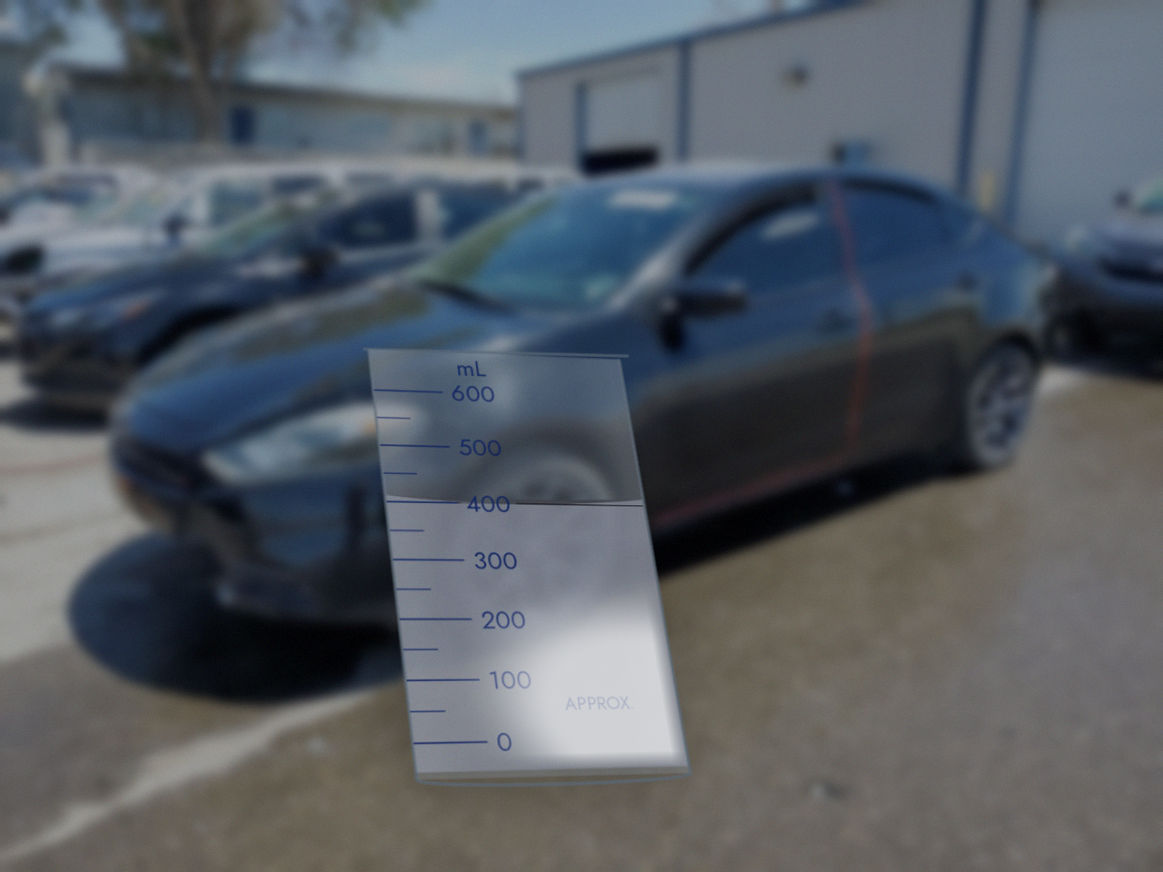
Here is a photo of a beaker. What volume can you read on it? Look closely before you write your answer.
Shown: 400 mL
